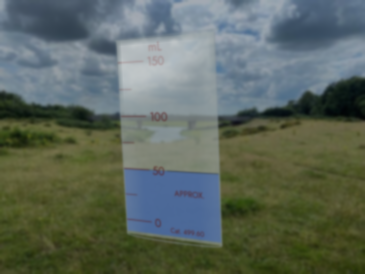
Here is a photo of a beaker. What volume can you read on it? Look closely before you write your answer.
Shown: 50 mL
